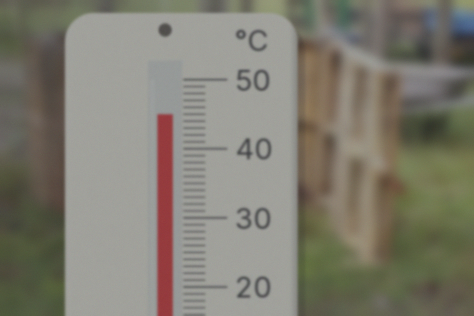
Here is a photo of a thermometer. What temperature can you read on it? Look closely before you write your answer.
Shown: 45 °C
